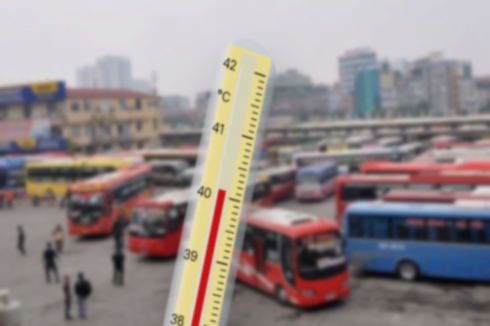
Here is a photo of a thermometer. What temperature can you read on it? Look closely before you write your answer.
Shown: 40.1 °C
